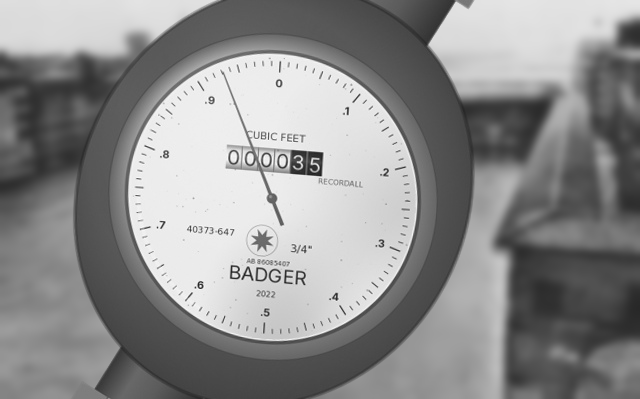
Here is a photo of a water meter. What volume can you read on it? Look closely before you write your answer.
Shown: 34.93 ft³
